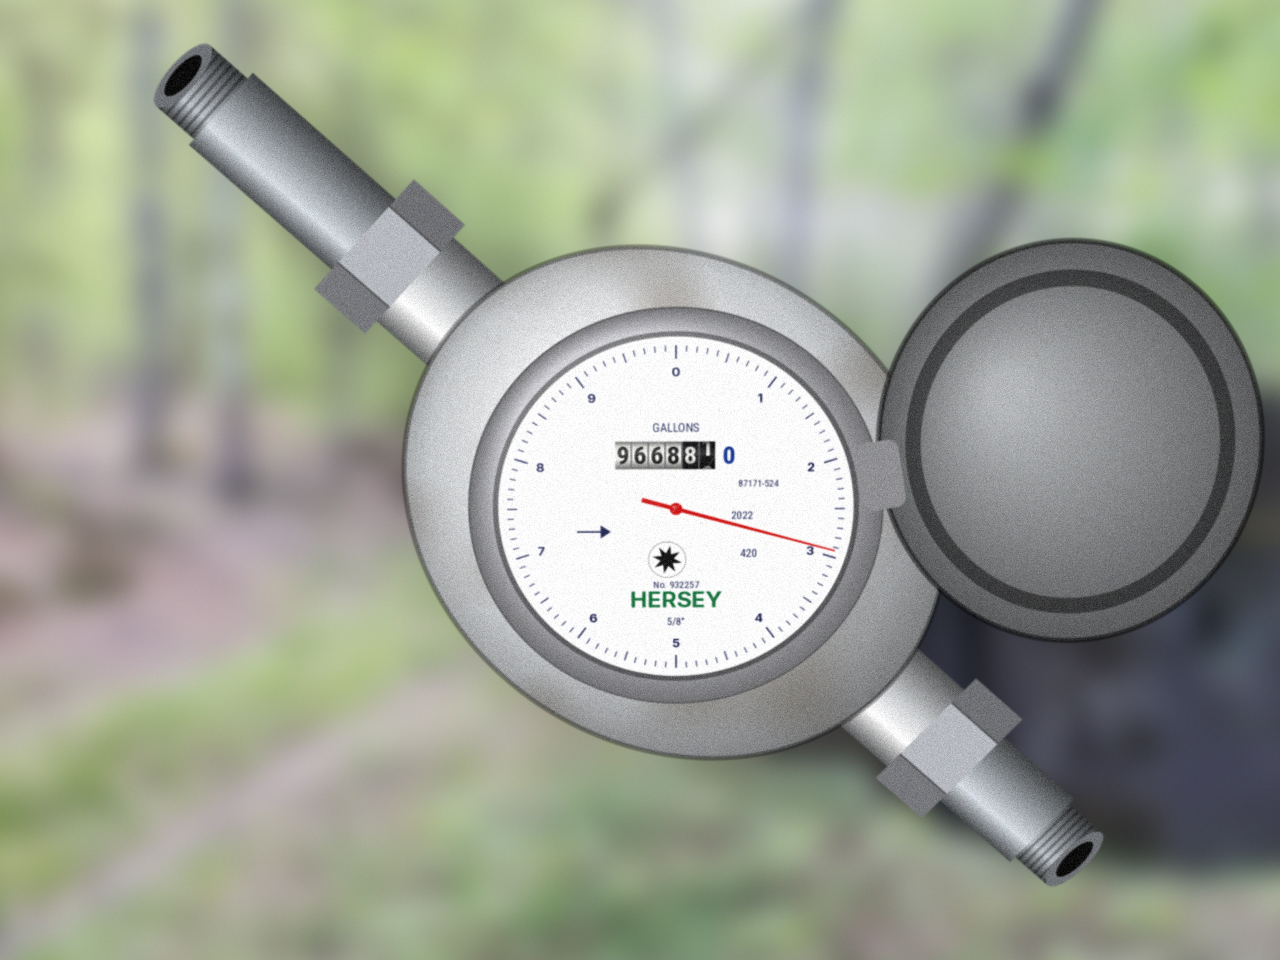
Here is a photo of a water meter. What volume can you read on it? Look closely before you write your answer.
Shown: 9668812.9 gal
